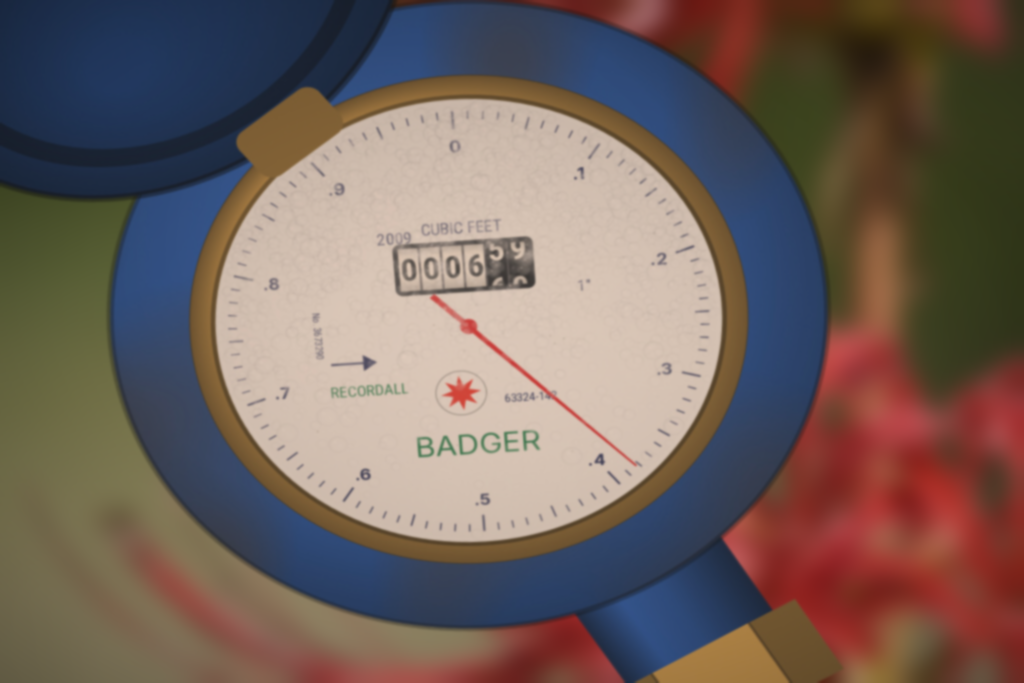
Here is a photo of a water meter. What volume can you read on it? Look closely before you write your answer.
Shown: 659.38 ft³
